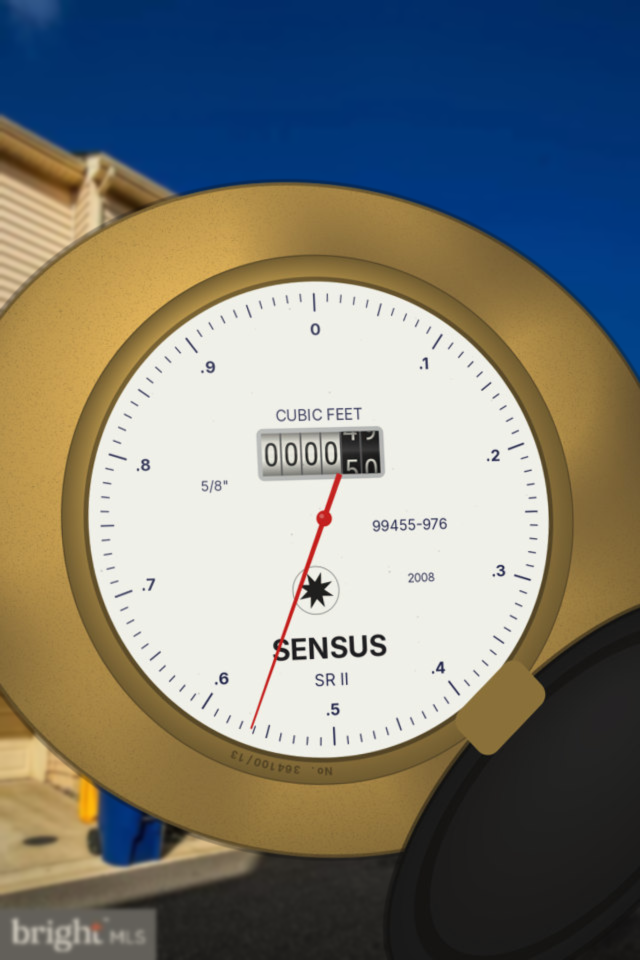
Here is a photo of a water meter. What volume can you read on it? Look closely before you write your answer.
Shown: 49.56 ft³
